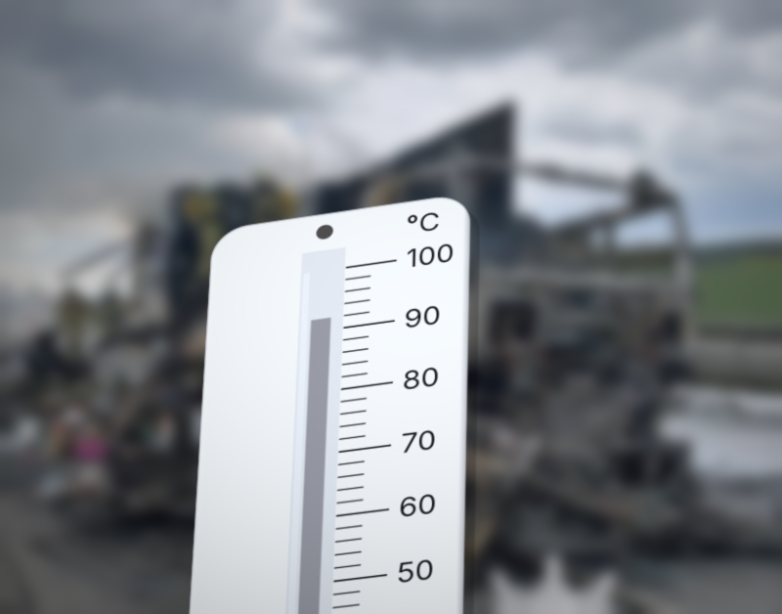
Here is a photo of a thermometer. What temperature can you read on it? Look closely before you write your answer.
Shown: 92 °C
